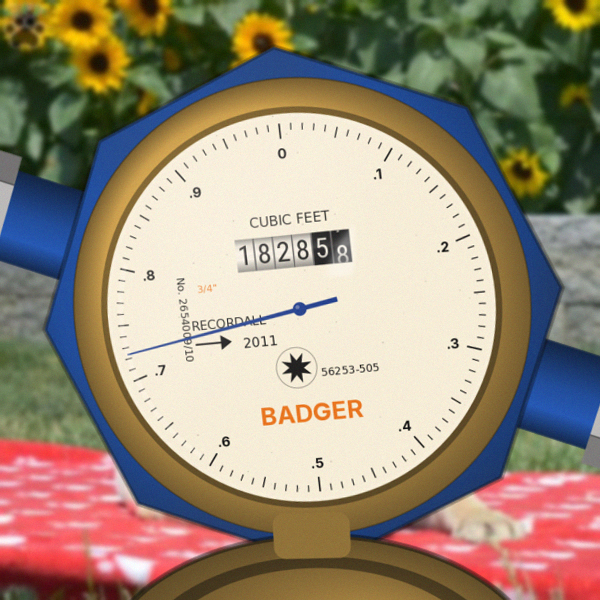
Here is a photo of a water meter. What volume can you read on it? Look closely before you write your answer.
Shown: 182857.72 ft³
